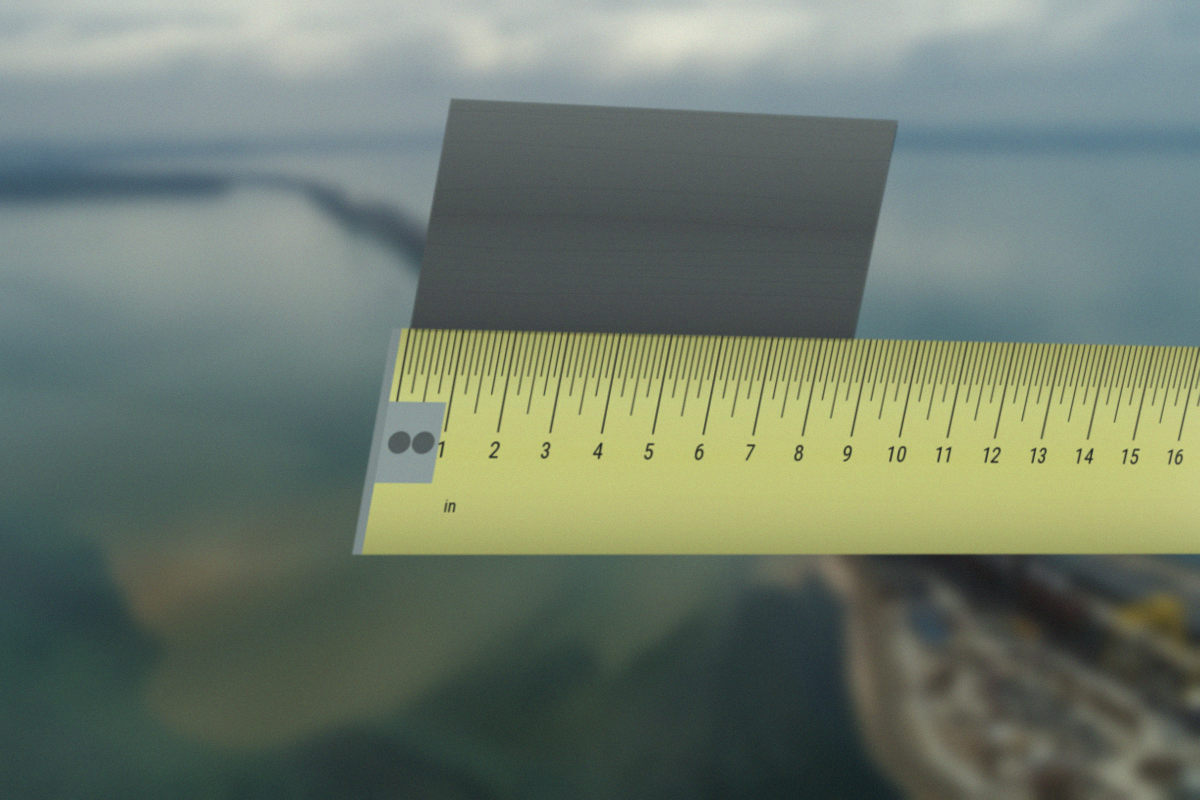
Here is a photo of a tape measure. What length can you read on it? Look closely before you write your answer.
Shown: 8.625 in
